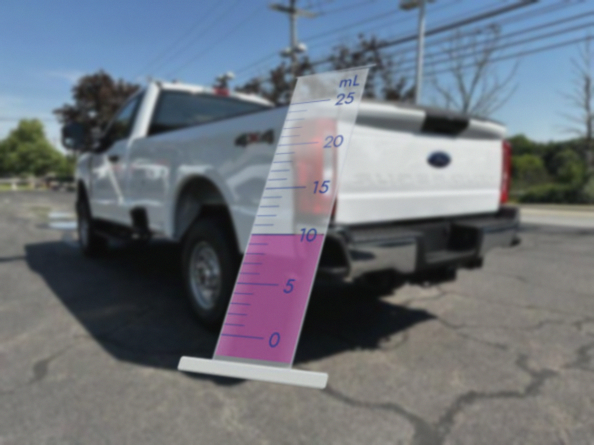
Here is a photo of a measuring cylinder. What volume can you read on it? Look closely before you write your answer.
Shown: 10 mL
